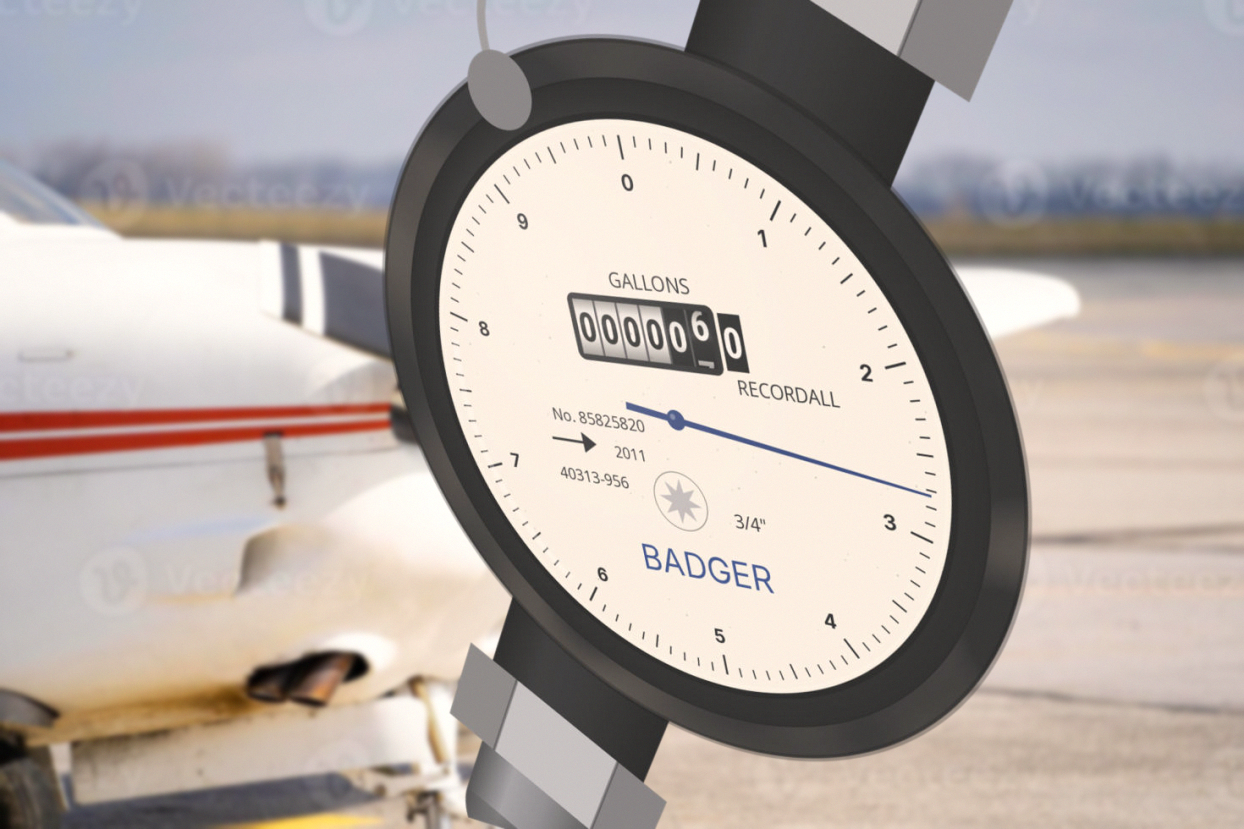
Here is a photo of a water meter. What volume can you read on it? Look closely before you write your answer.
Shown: 62.7 gal
